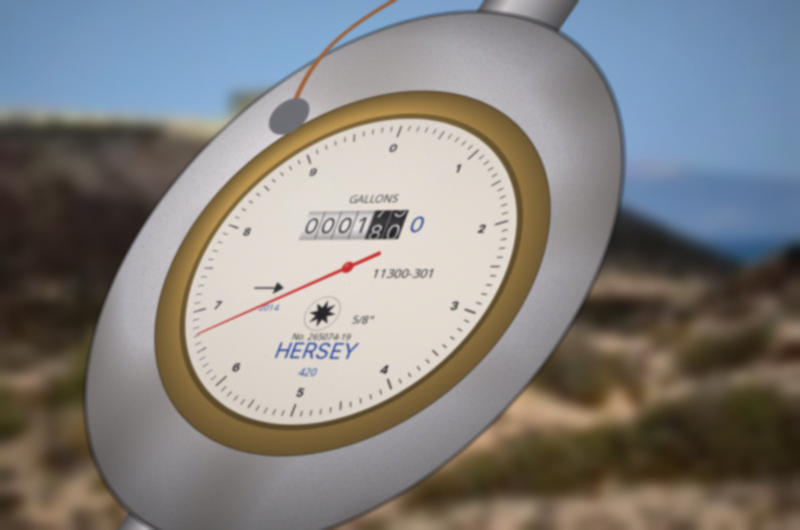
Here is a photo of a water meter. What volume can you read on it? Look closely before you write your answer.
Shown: 1796.7 gal
